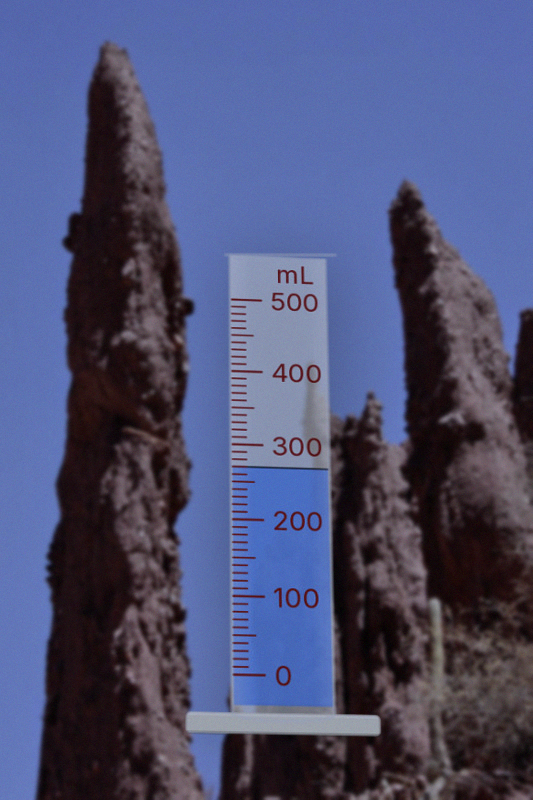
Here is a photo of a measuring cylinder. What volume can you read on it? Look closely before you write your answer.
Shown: 270 mL
